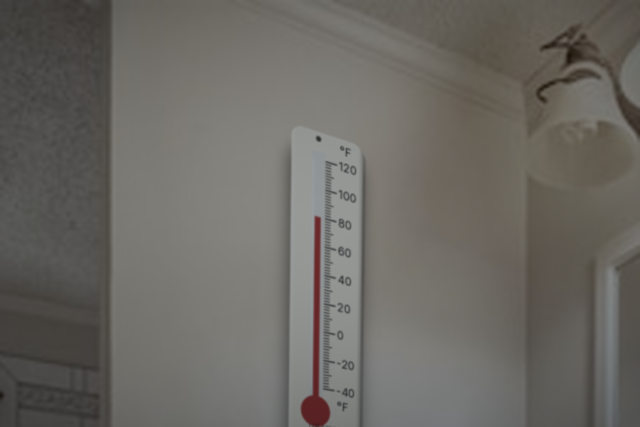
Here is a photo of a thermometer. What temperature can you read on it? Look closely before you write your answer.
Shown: 80 °F
